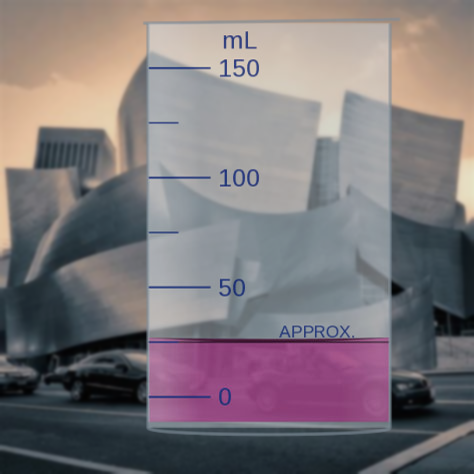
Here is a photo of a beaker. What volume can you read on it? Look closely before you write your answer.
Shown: 25 mL
